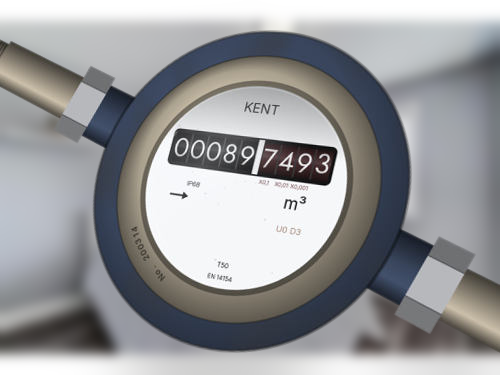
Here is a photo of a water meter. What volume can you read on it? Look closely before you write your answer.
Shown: 89.7493 m³
